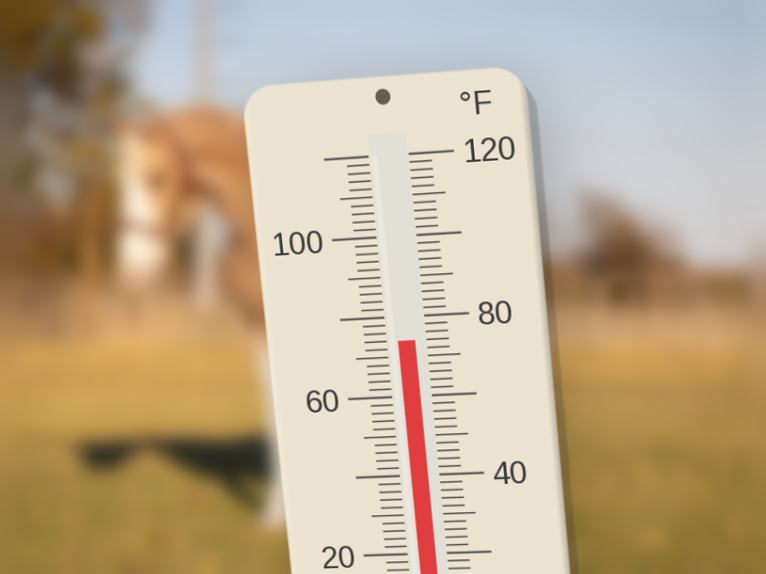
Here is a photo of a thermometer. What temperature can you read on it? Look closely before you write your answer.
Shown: 74 °F
